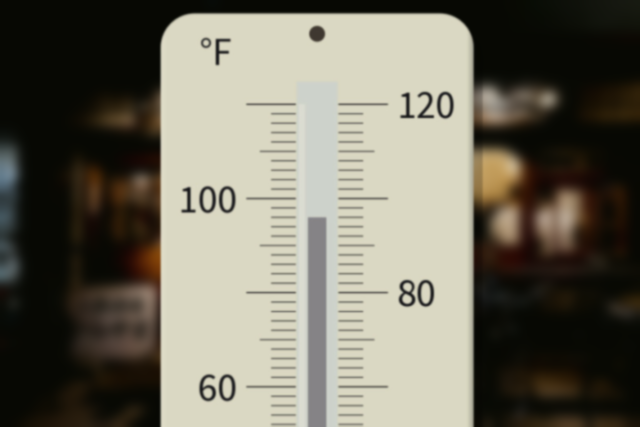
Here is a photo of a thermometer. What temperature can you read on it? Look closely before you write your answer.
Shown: 96 °F
